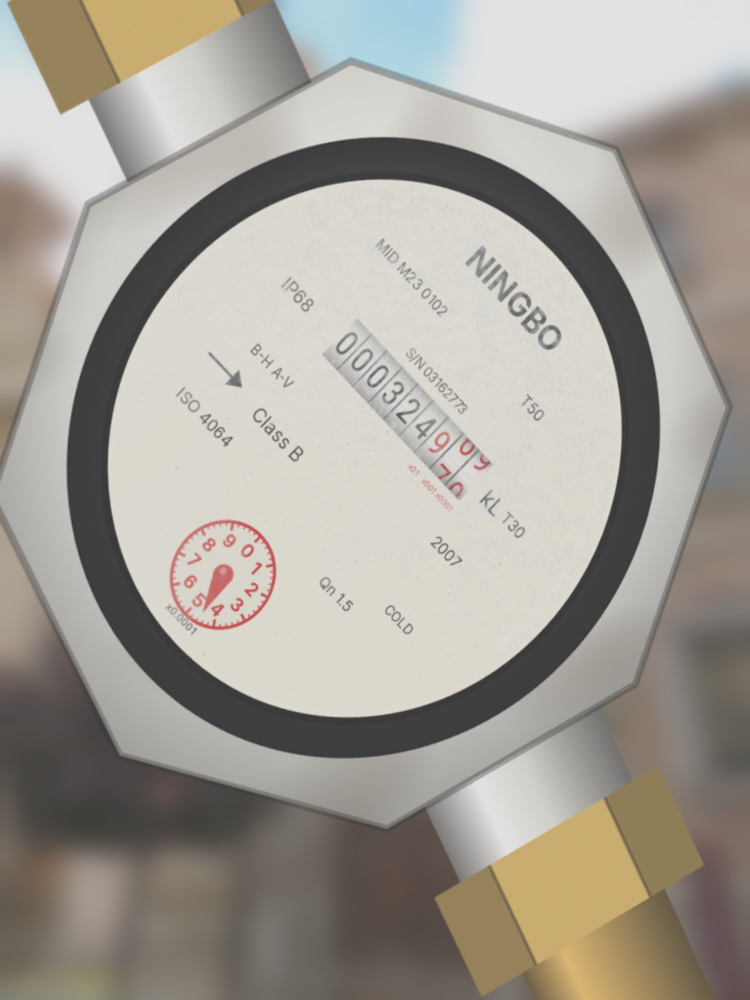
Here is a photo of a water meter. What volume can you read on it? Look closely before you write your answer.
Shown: 324.9694 kL
